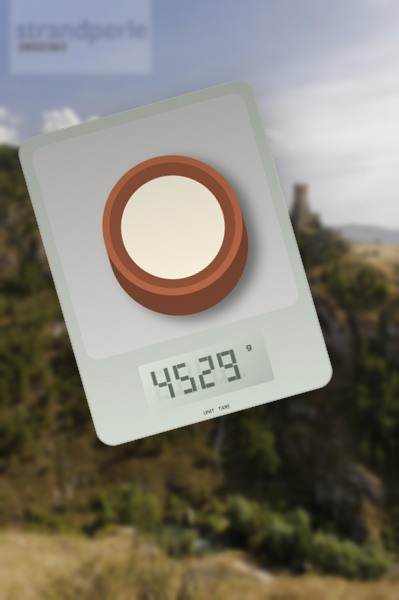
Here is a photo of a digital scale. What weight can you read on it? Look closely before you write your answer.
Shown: 4529 g
